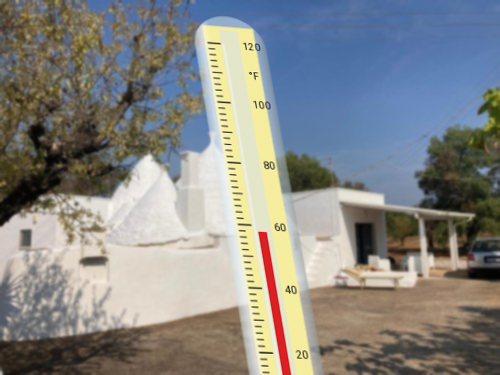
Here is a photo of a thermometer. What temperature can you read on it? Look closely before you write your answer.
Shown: 58 °F
